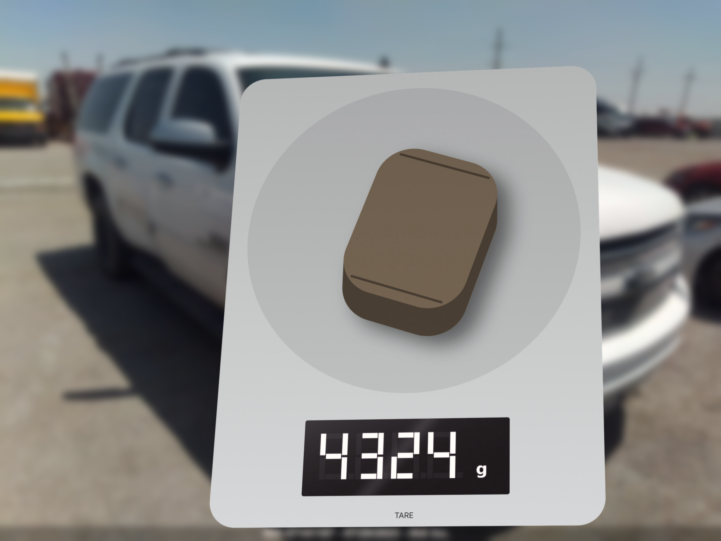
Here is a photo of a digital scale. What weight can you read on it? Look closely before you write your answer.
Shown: 4324 g
